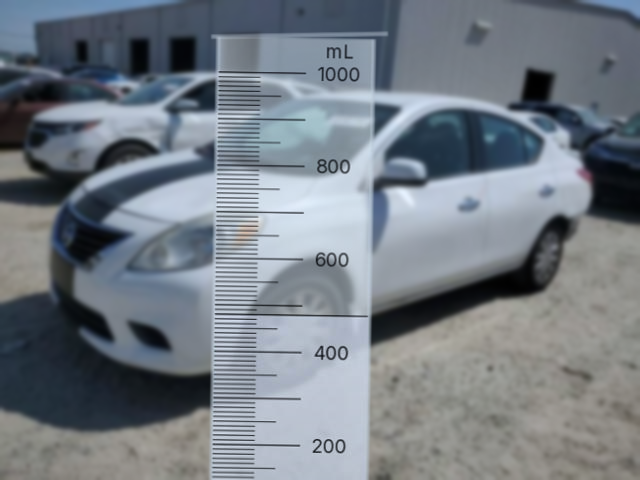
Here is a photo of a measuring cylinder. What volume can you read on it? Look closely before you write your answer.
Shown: 480 mL
